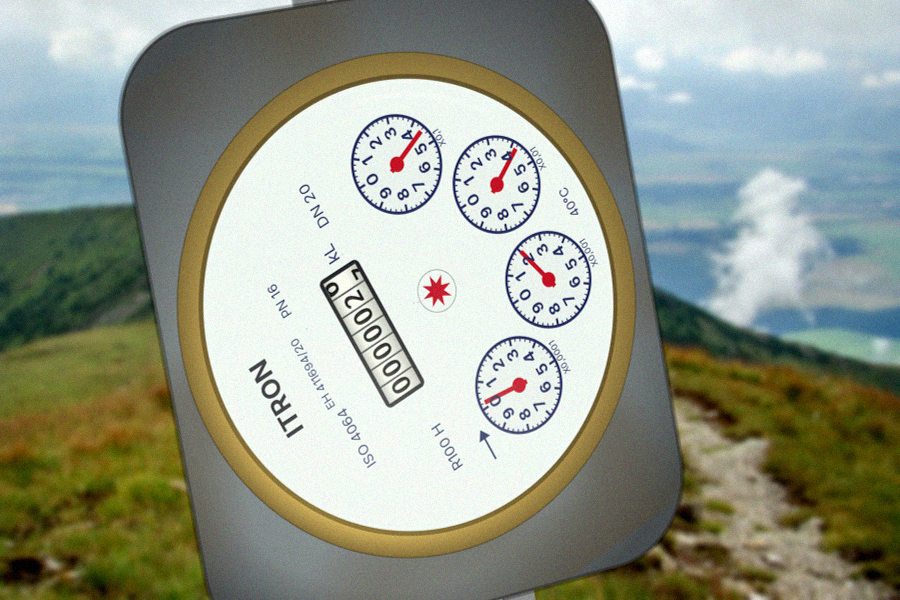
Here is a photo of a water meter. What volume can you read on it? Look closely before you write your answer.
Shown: 26.4420 kL
